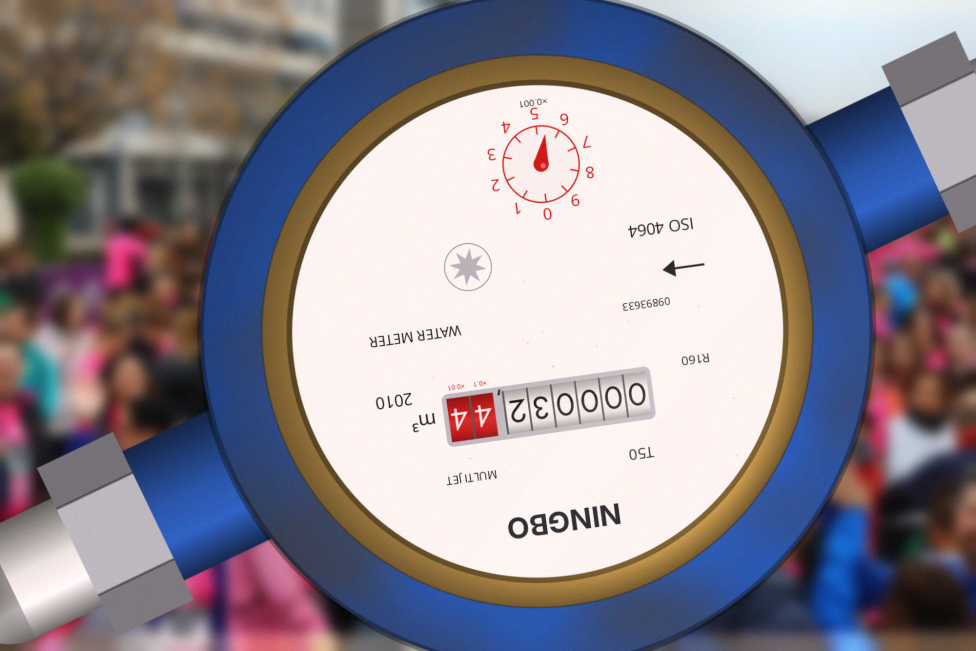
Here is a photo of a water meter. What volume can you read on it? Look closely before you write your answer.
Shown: 32.445 m³
